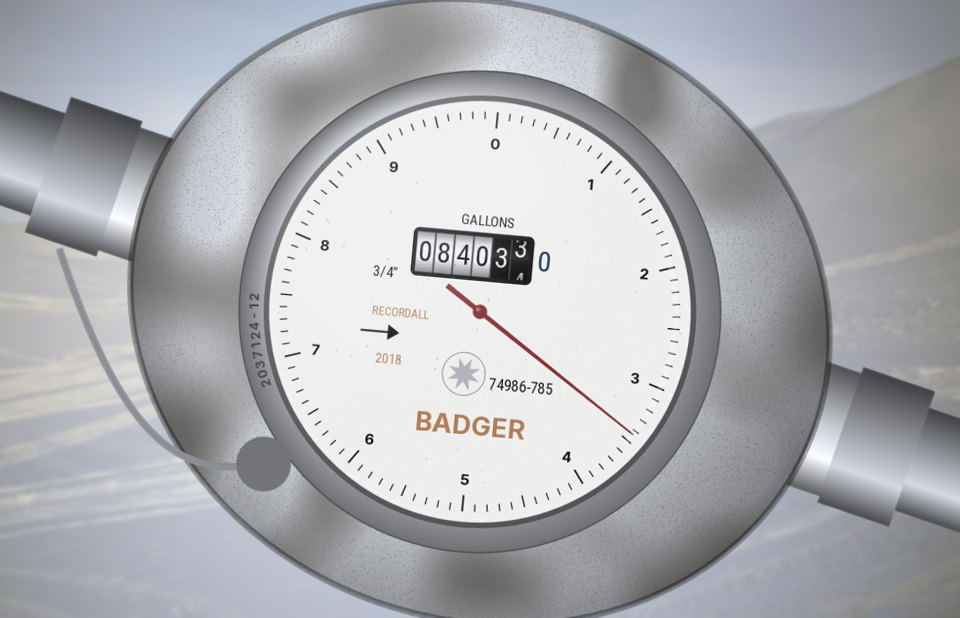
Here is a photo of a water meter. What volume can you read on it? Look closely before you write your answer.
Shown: 840333.4 gal
